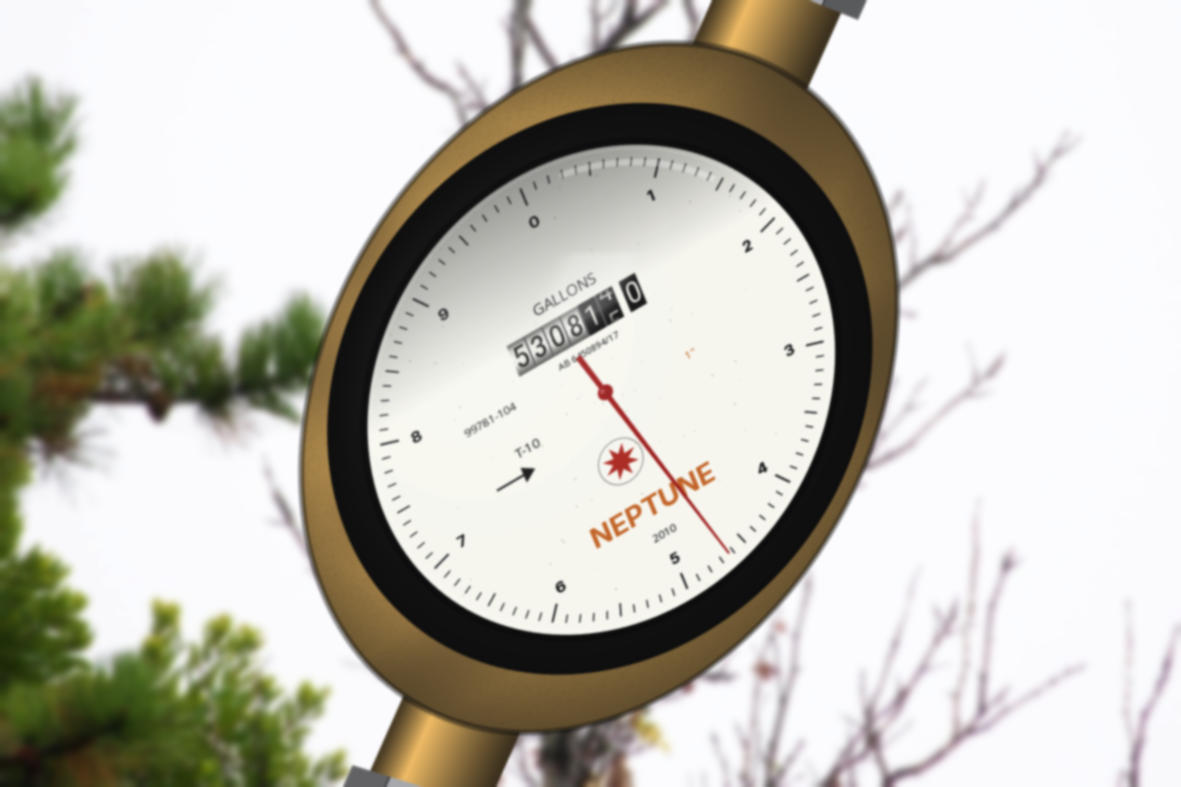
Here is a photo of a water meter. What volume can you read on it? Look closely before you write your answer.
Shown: 5308144.6 gal
